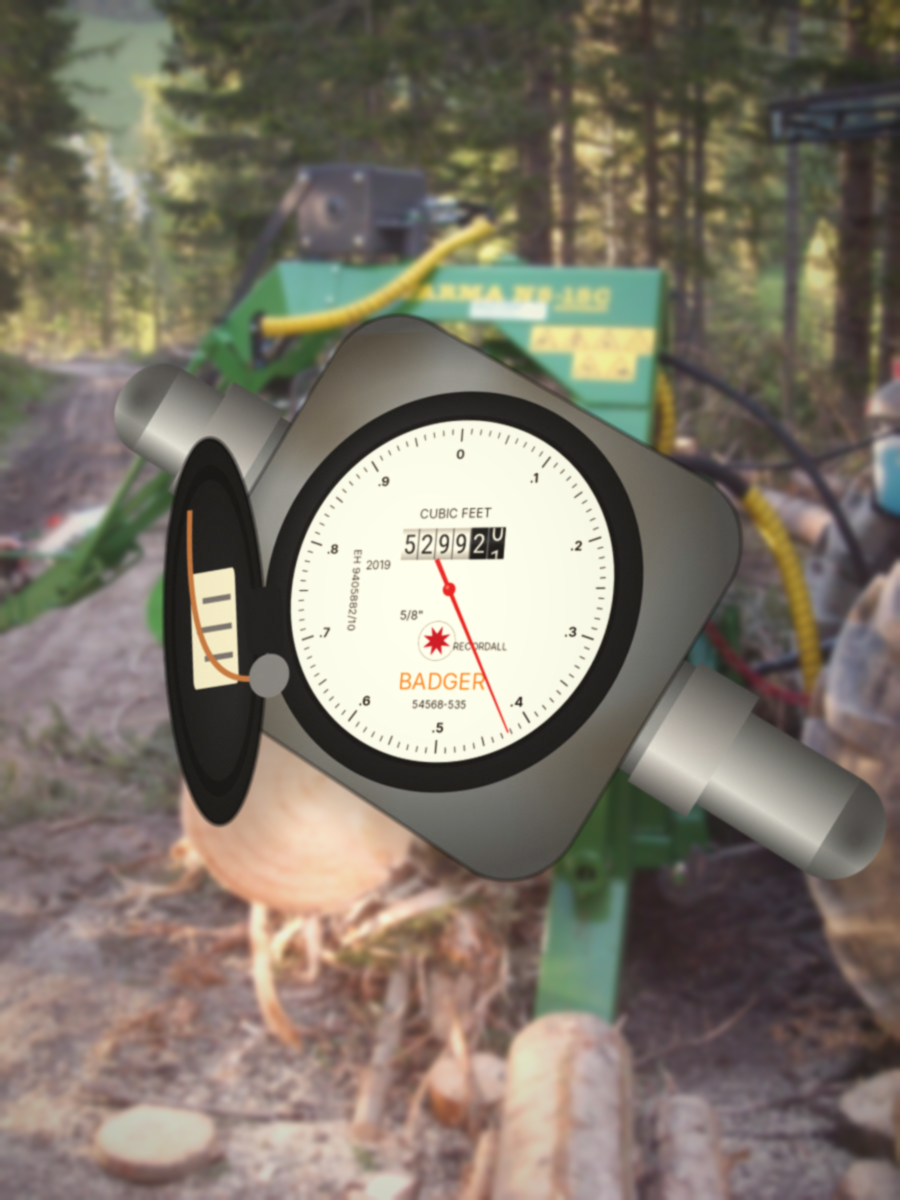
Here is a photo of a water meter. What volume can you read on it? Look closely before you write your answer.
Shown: 529920.42 ft³
